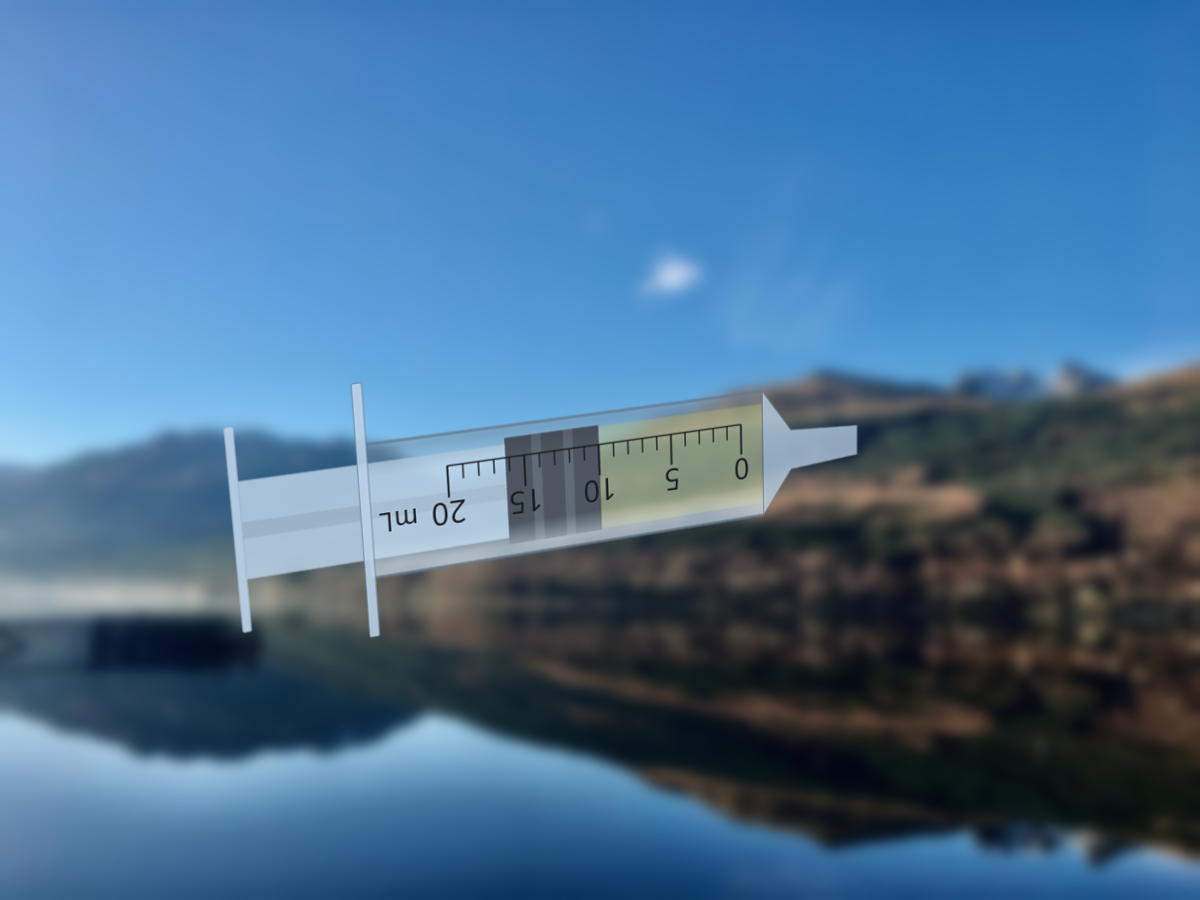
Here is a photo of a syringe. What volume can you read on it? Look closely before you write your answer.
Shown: 10 mL
